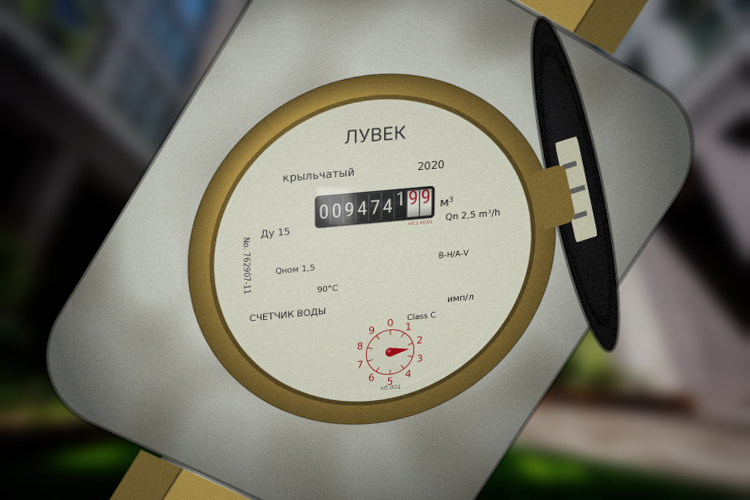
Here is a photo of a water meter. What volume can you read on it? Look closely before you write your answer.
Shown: 94741.992 m³
